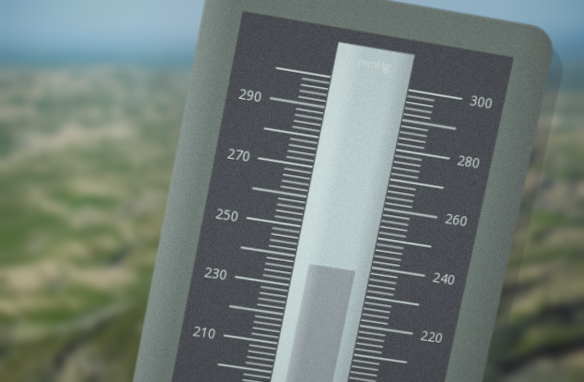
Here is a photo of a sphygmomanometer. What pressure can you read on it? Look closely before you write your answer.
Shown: 238 mmHg
